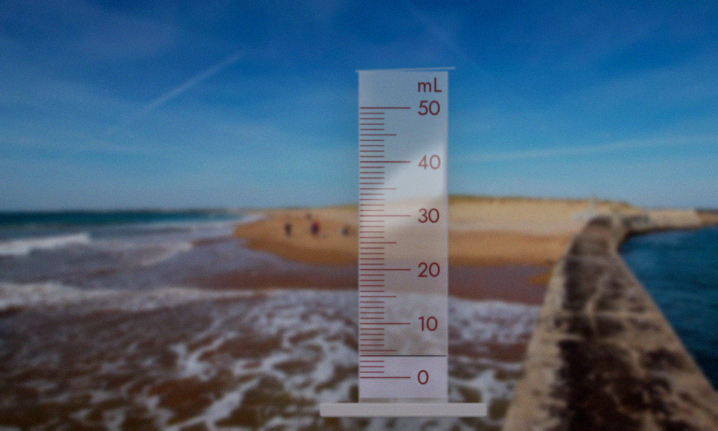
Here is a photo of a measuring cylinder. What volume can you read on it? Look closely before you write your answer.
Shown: 4 mL
